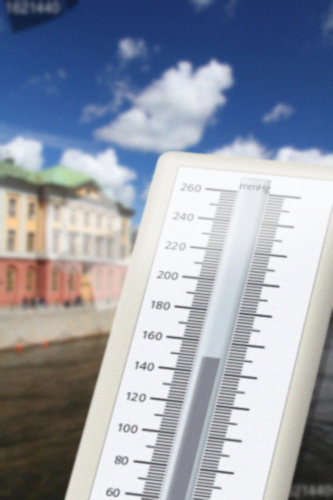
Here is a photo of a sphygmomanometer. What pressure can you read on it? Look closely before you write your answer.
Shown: 150 mmHg
